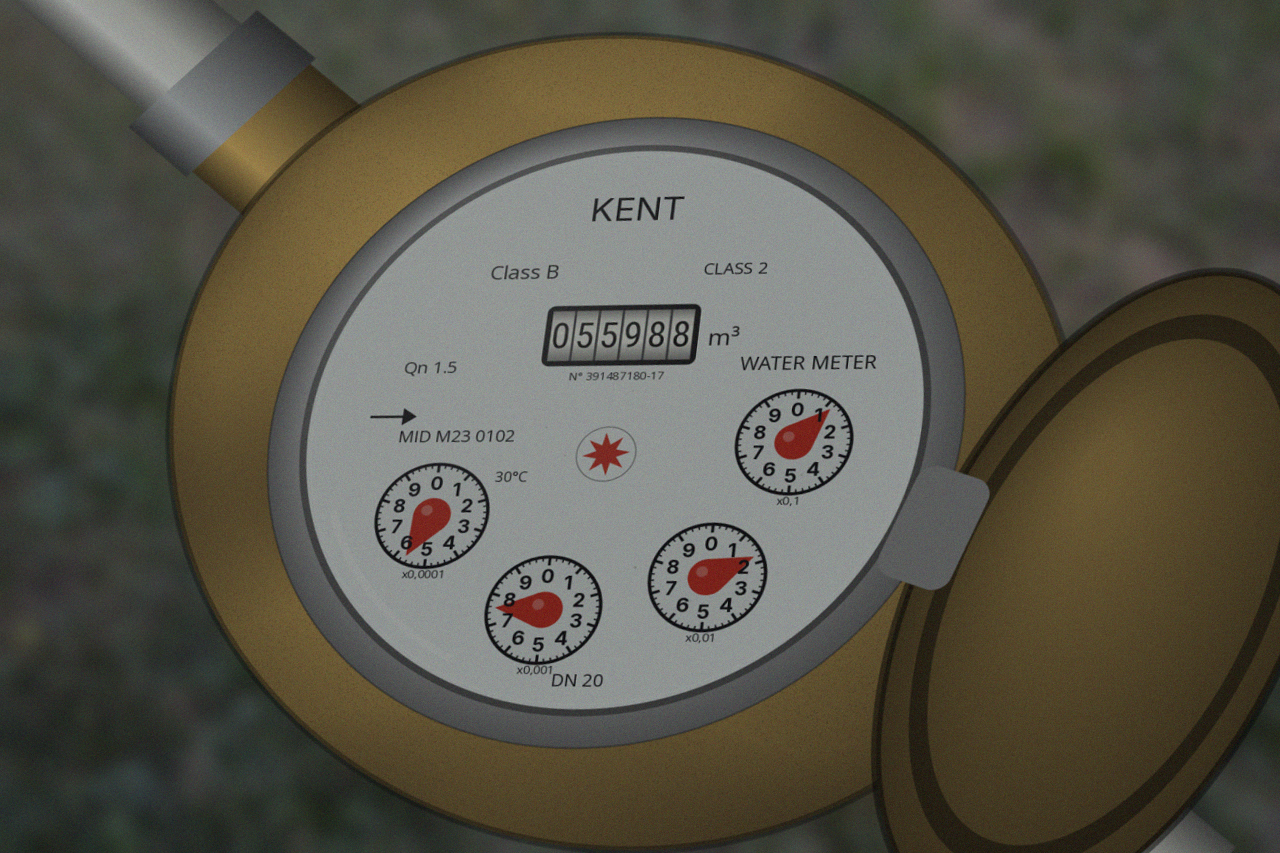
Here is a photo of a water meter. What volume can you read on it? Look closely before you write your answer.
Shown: 55988.1175 m³
